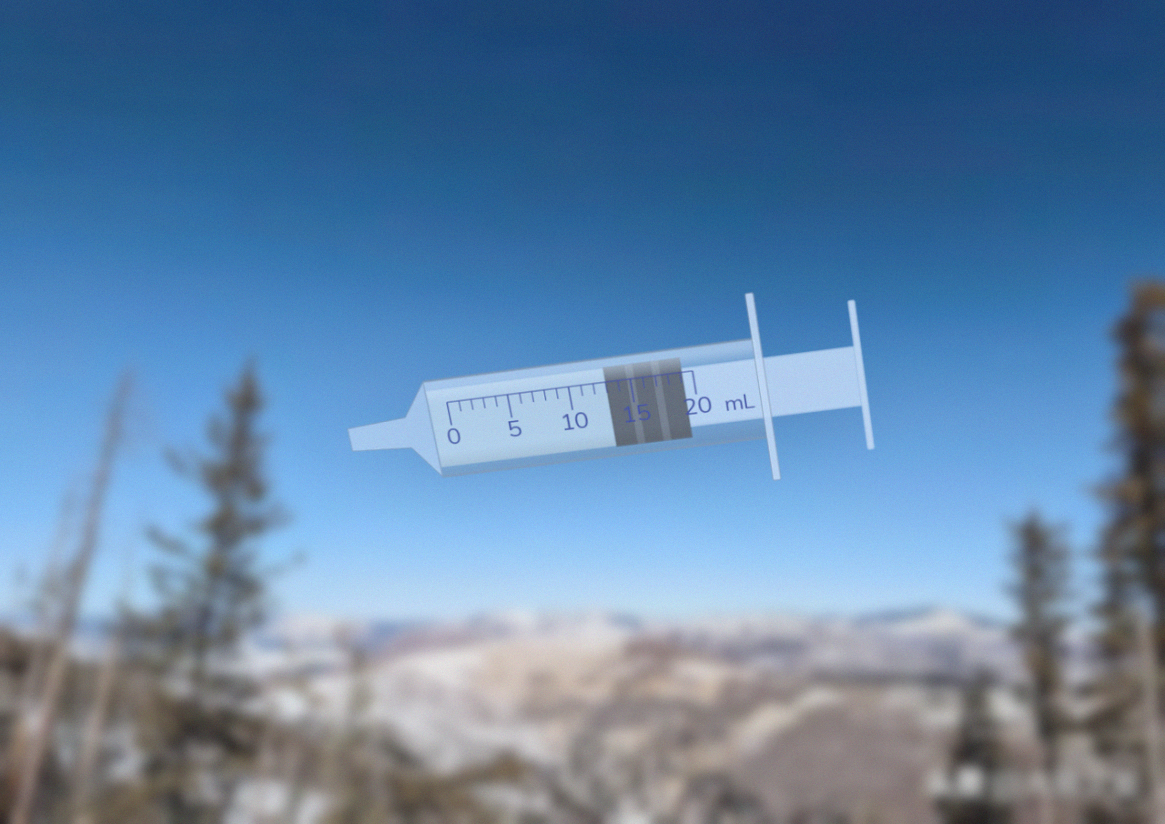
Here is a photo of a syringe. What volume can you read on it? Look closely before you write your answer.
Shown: 13 mL
